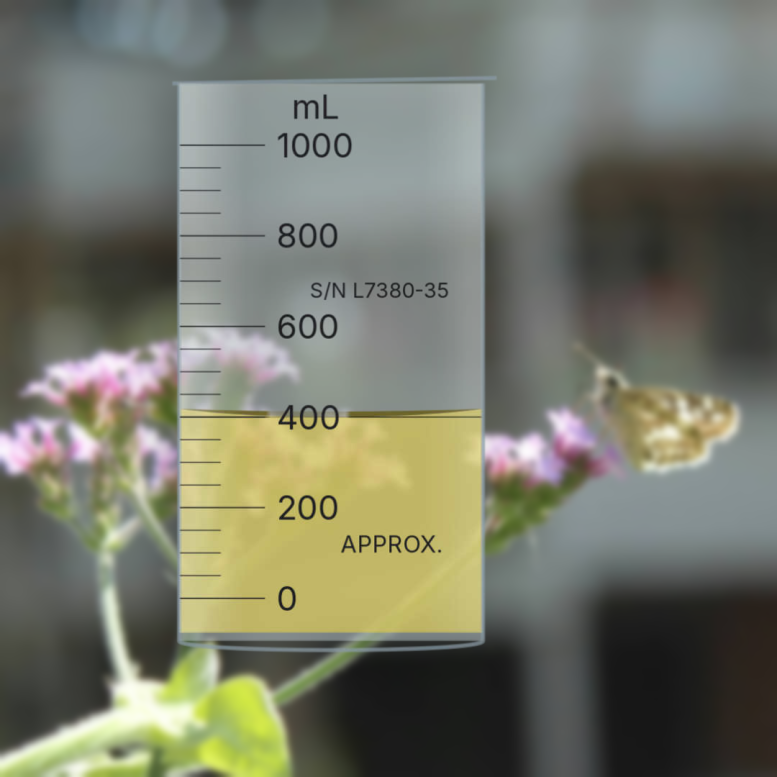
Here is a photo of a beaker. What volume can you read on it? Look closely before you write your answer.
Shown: 400 mL
